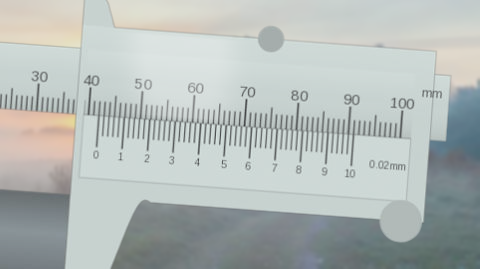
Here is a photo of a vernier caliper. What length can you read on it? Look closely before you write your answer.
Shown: 42.0 mm
